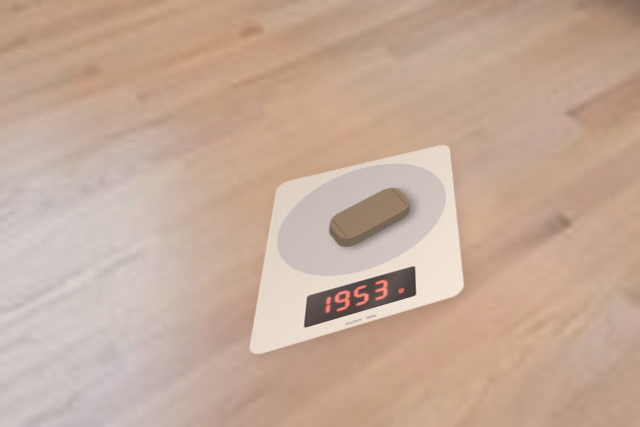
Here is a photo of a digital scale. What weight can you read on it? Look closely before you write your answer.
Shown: 1953 g
